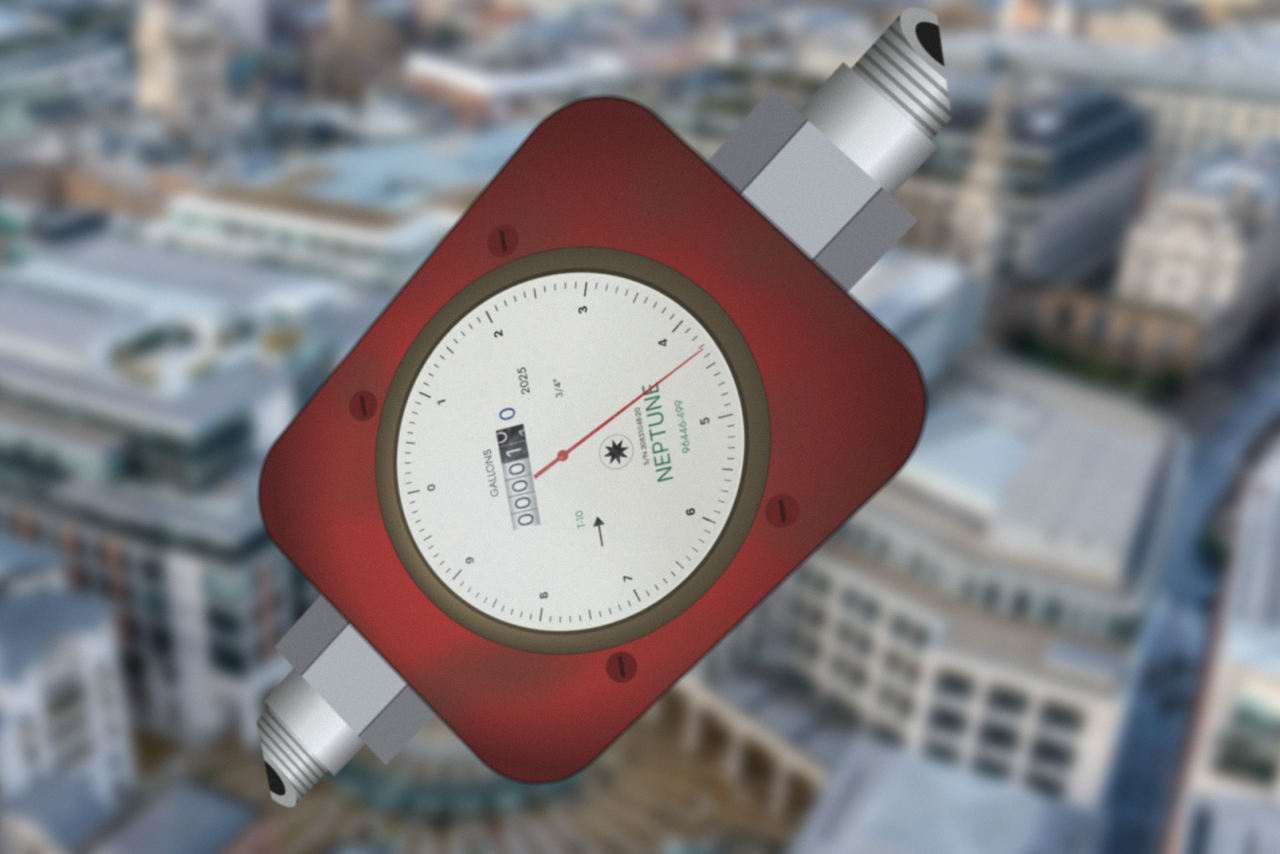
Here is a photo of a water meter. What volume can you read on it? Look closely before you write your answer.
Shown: 104.3 gal
